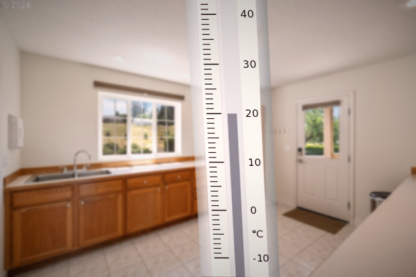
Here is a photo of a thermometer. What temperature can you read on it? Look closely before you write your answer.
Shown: 20 °C
